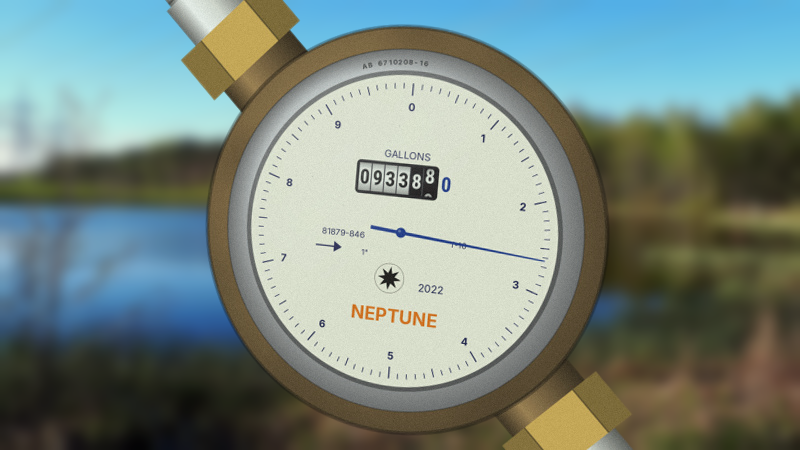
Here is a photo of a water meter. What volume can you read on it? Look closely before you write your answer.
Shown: 933882.6 gal
